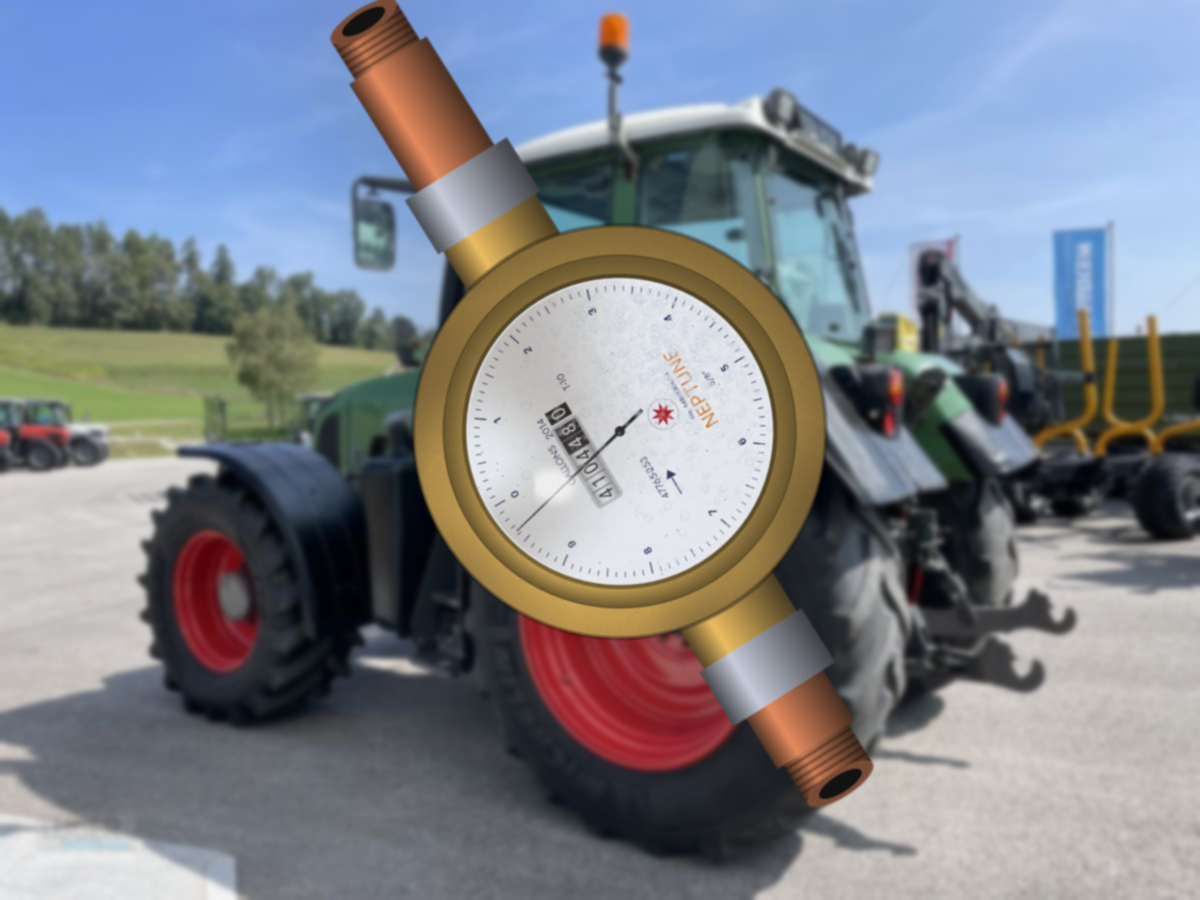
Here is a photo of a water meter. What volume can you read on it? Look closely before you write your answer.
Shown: 4104479.6 gal
